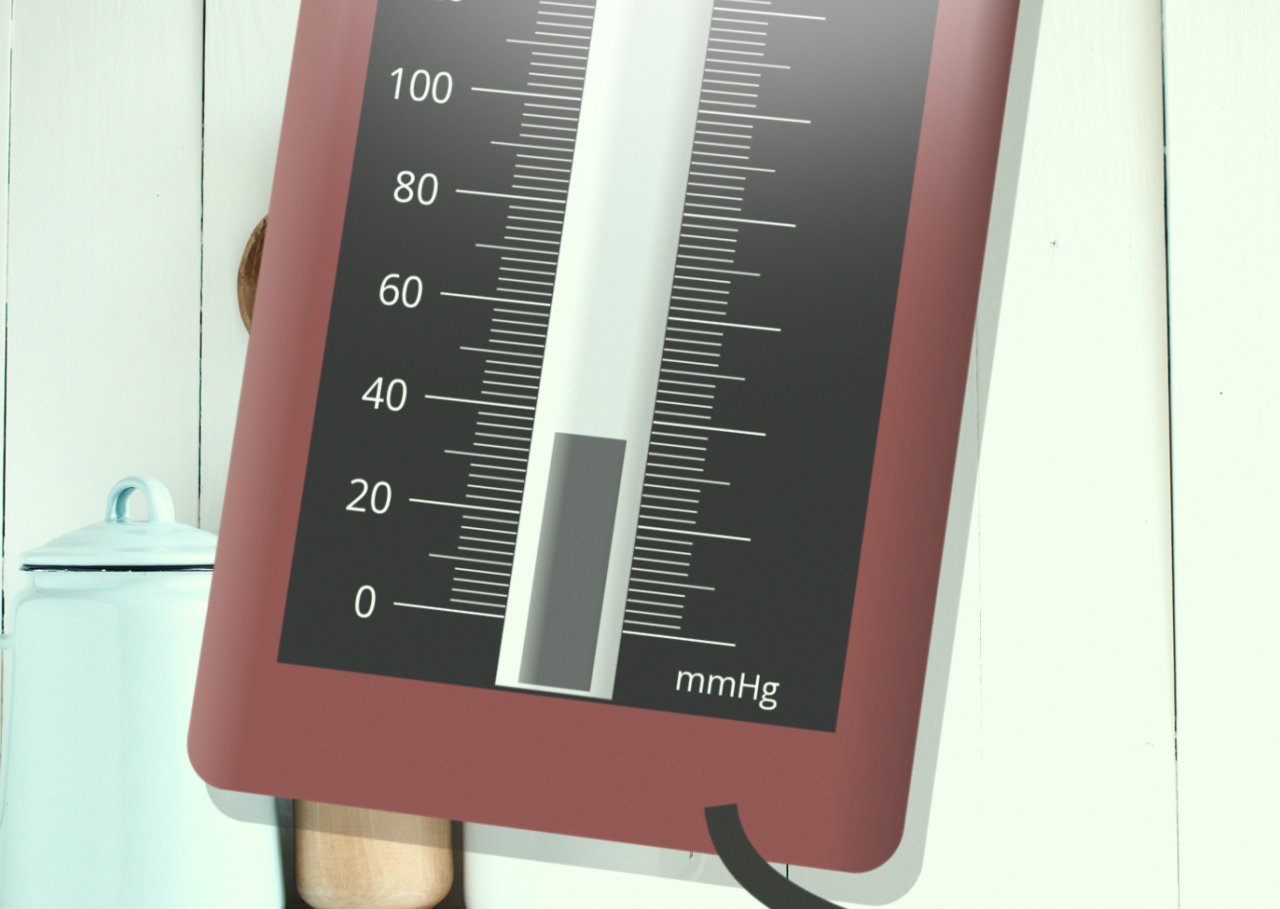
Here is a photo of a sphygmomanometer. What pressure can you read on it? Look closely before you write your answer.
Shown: 36 mmHg
